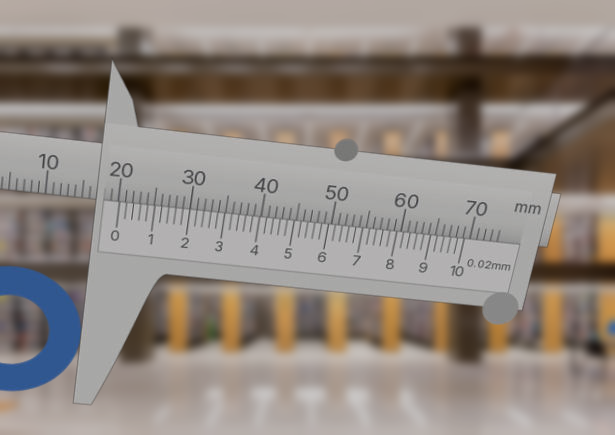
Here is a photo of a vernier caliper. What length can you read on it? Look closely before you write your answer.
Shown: 20.2 mm
